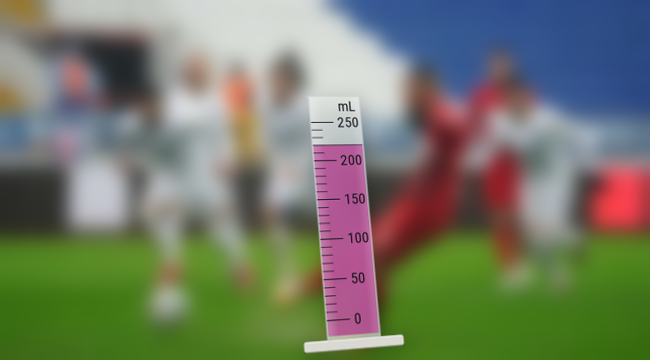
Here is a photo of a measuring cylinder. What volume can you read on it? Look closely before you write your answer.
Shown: 220 mL
